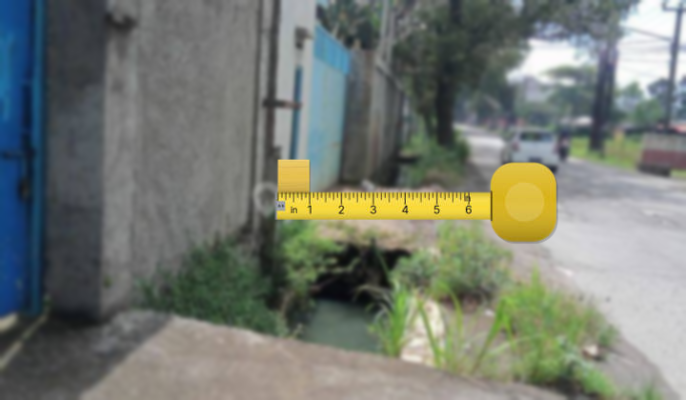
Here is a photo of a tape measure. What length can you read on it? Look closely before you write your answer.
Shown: 1 in
